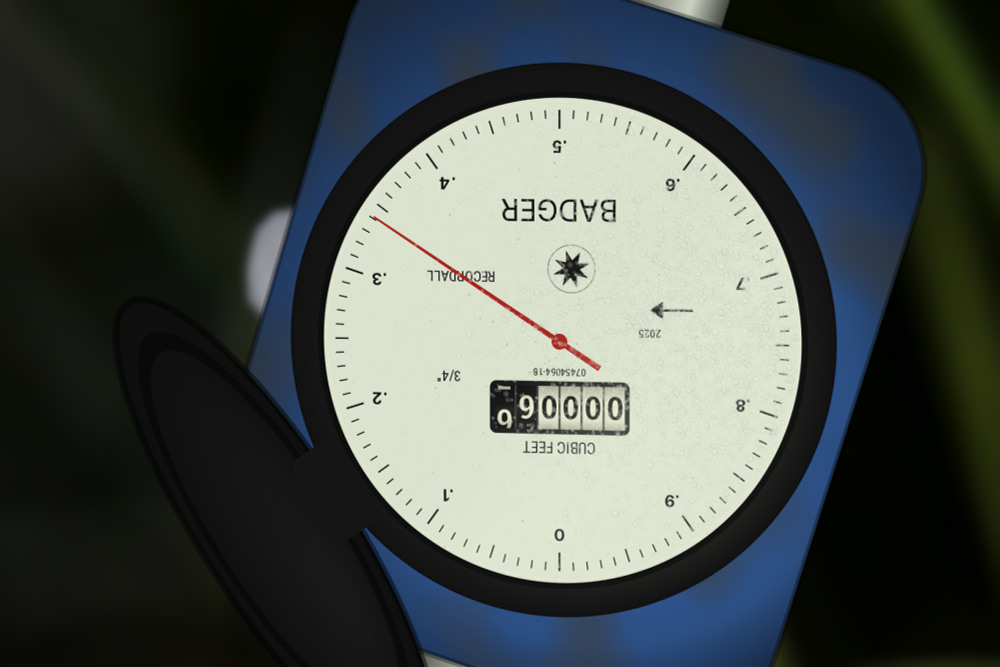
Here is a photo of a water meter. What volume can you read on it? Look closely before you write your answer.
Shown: 66.34 ft³
